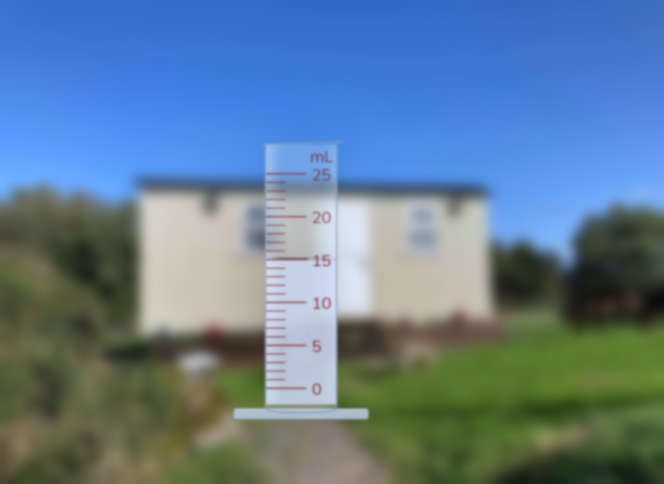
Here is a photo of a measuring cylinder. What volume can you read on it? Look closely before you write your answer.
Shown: 15 mL
